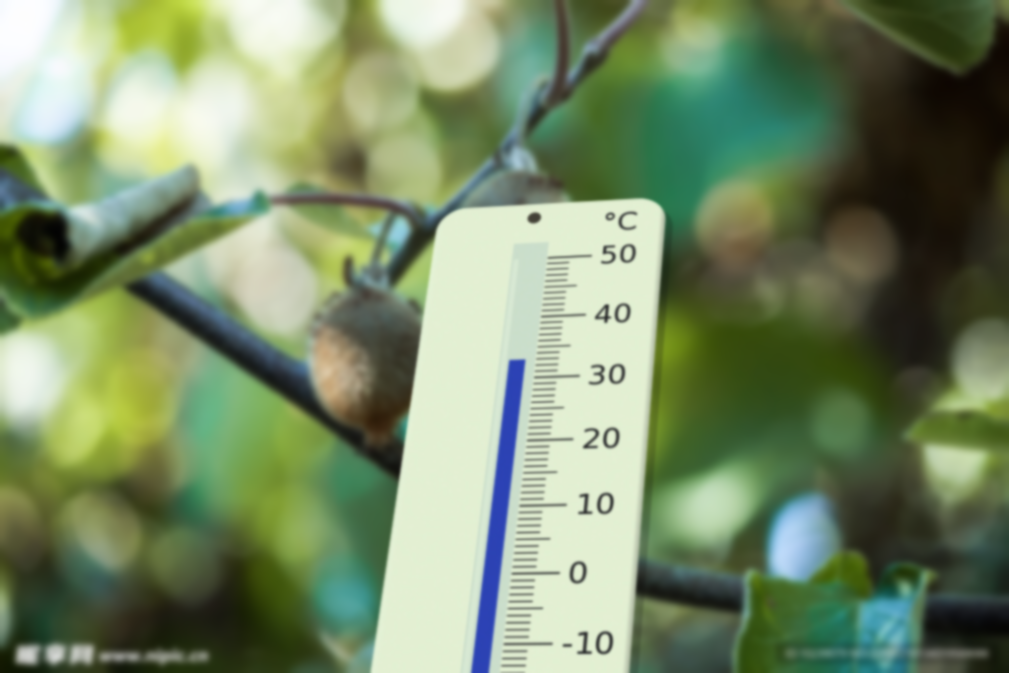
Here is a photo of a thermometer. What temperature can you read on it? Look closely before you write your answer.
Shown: 33 °C
